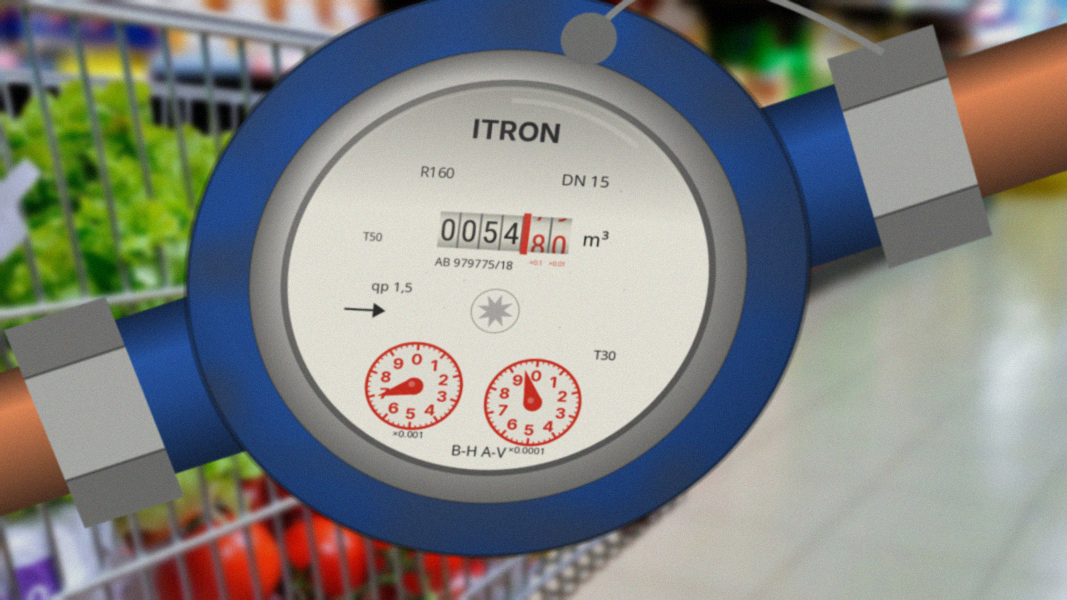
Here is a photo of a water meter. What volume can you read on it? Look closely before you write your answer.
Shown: 54.7969 m³
